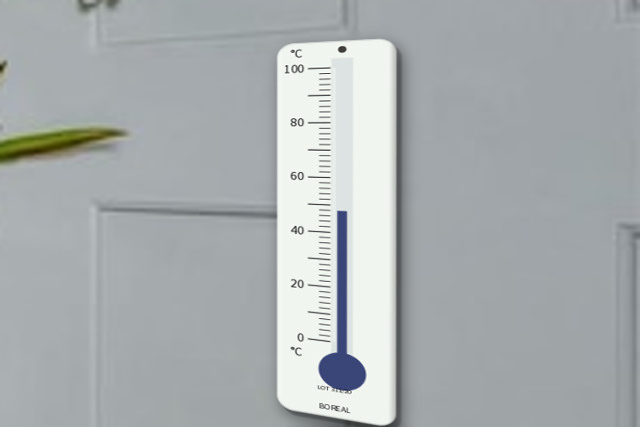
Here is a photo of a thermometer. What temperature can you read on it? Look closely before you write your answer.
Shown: 48 °C
